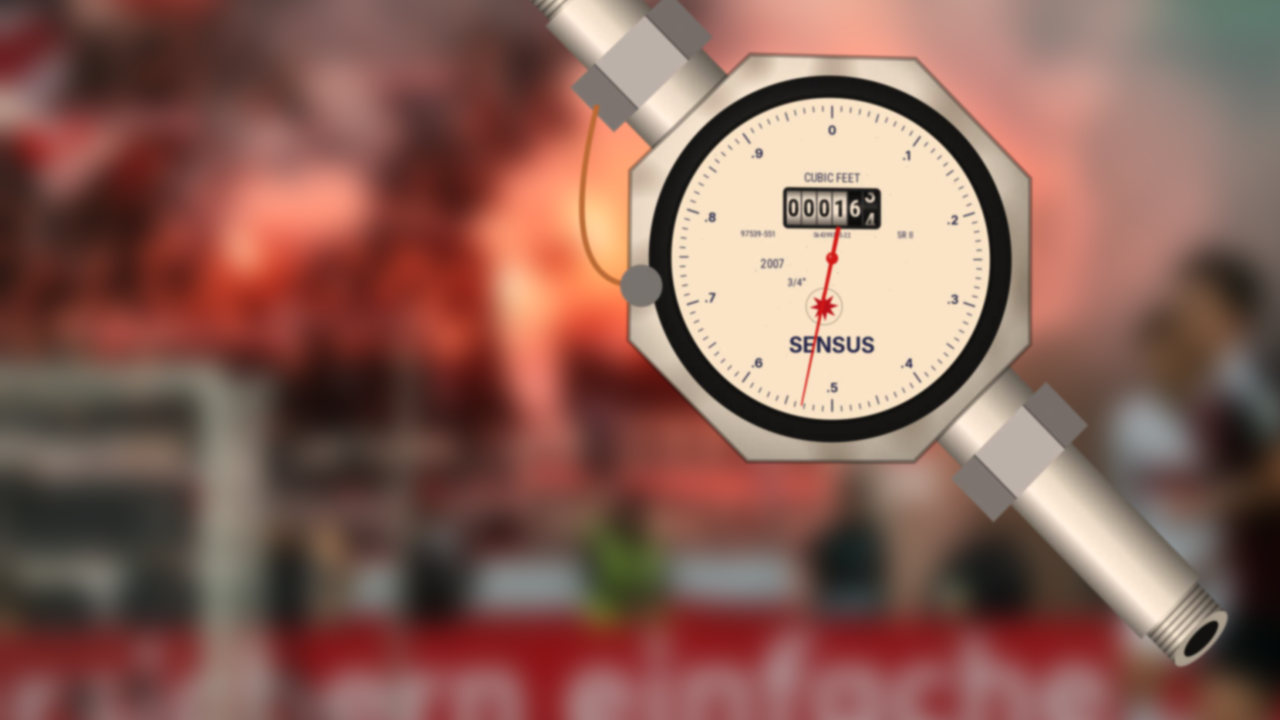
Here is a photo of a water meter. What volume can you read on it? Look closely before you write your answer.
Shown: 163.53 ft³
